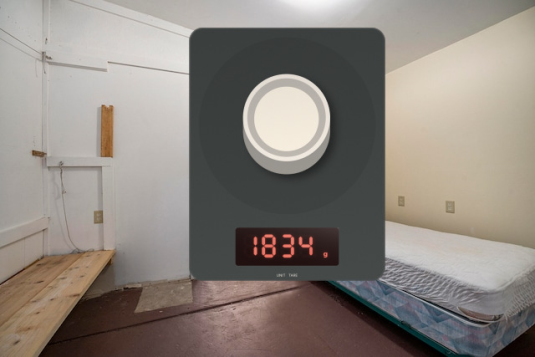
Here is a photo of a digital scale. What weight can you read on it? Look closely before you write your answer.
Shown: 1834 g
